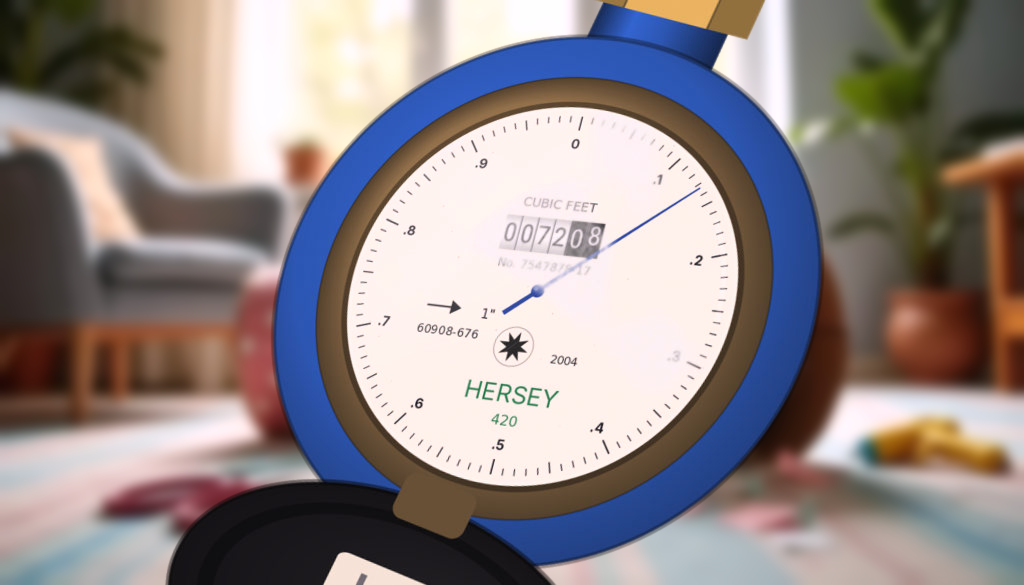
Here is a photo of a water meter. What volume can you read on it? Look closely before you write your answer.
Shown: 7208.13 ft³
